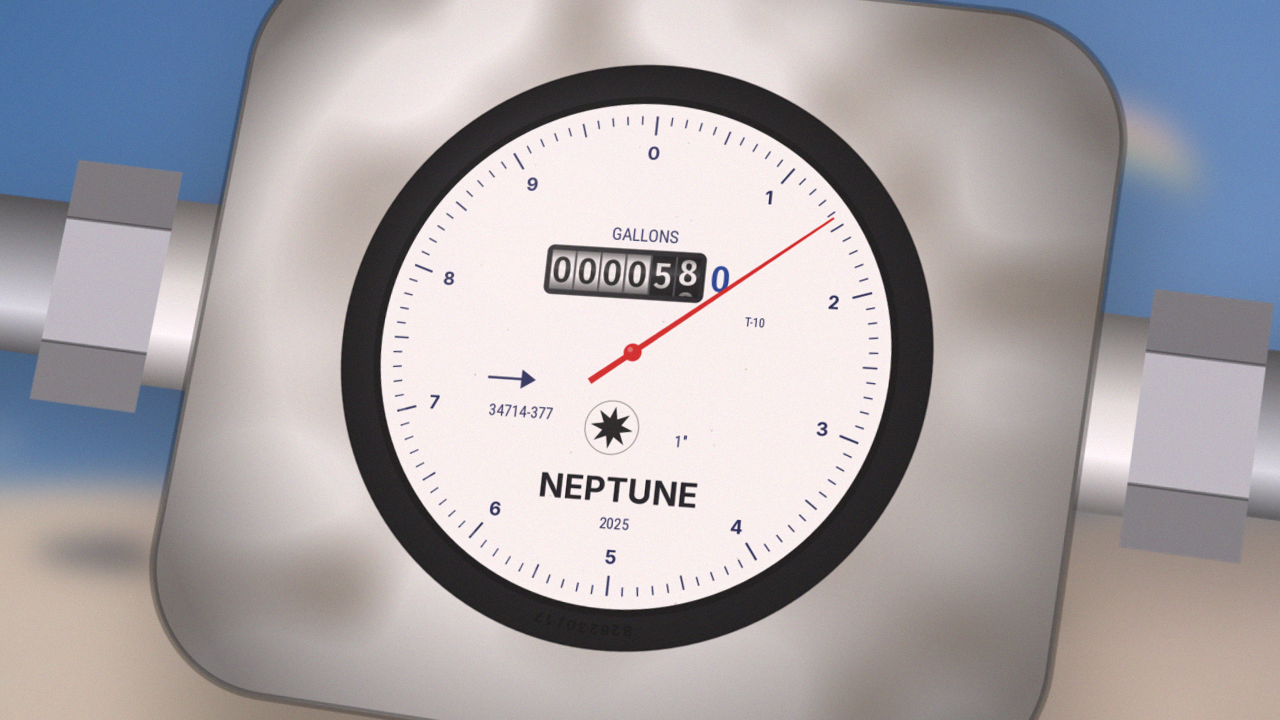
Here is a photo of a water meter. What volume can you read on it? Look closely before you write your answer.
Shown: 581.4 gal
